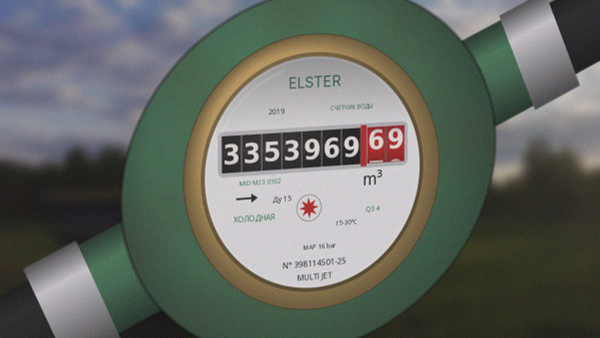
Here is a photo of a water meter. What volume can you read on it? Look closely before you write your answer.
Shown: 3353969.69 m³
